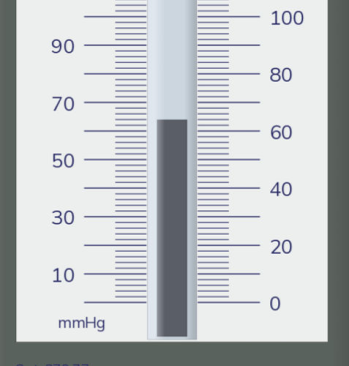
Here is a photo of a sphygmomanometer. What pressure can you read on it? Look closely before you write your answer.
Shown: 64 mmHg
